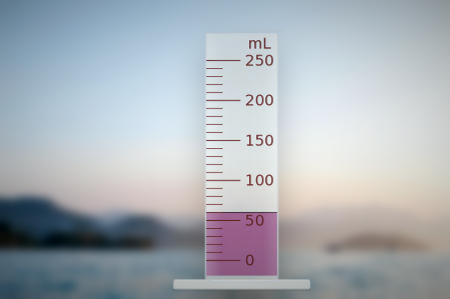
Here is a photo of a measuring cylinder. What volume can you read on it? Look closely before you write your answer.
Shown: 60 mL
